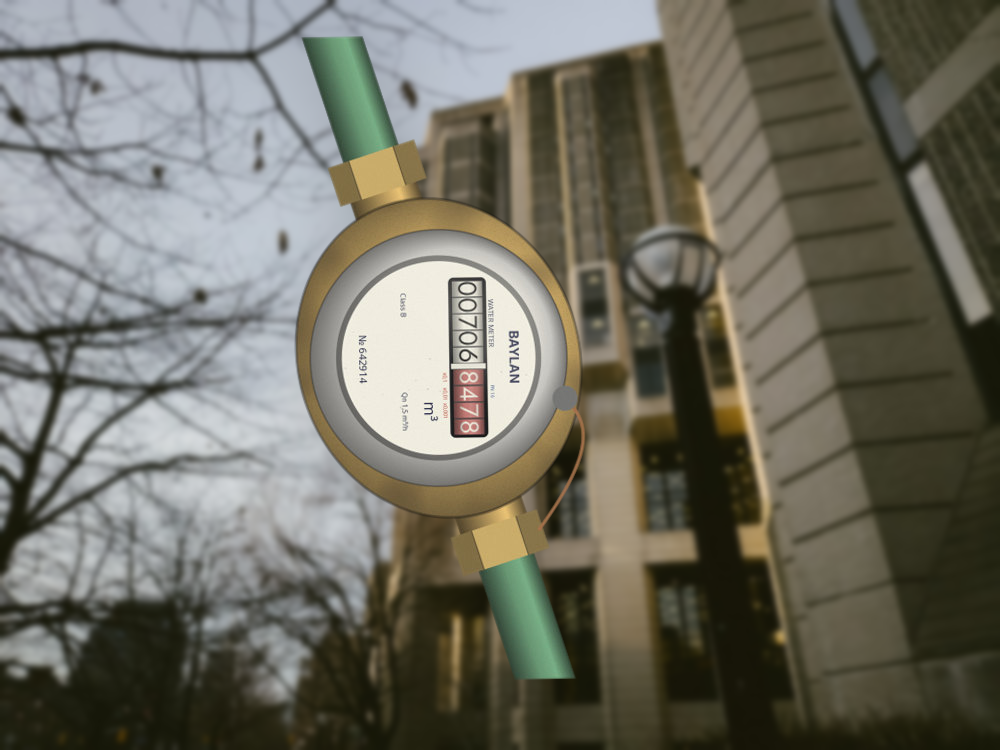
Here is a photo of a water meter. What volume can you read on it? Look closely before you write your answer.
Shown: 706.8478 m³
